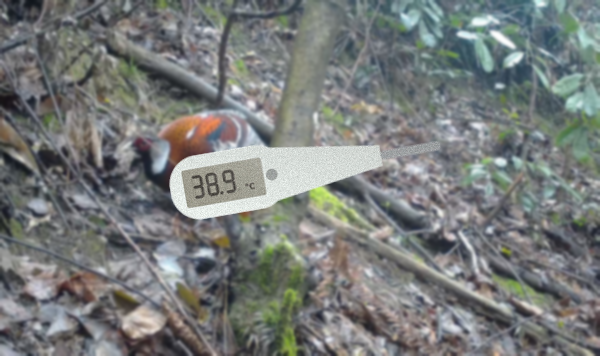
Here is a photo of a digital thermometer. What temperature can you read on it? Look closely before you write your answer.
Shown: 38.9 °C
